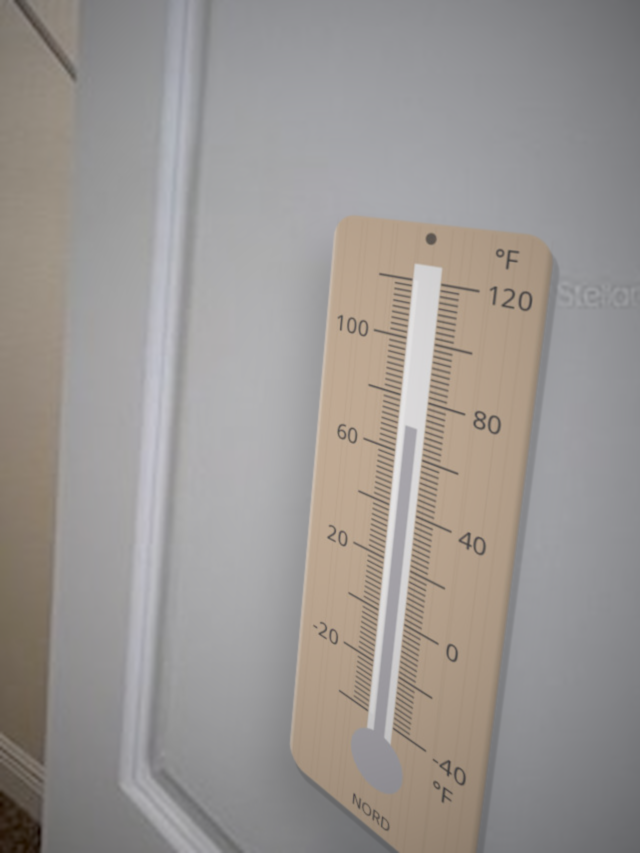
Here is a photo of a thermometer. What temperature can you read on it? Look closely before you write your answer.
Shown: 70 °F
